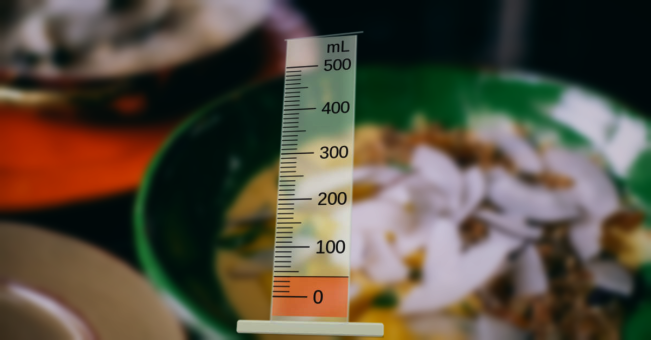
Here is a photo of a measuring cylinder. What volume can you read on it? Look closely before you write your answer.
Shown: 40 mL
